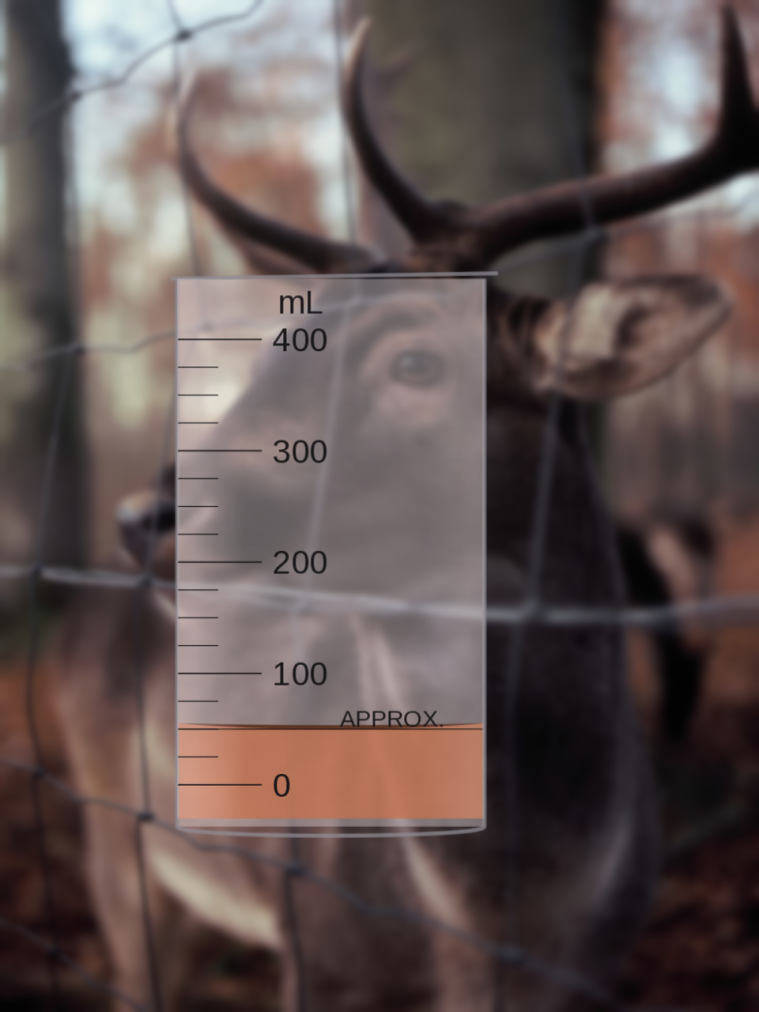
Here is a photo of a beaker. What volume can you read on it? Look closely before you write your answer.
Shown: 50 mL
